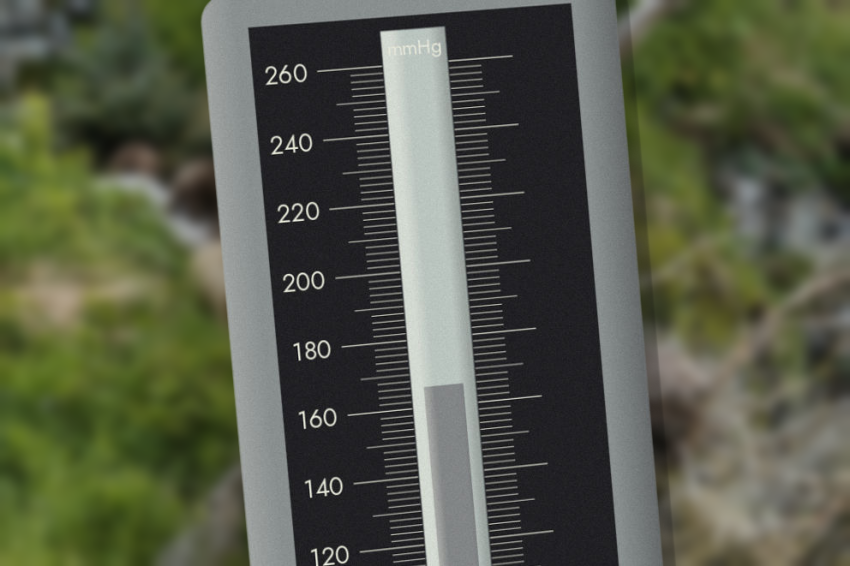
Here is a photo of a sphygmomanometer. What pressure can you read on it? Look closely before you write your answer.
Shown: 166 mmHg
